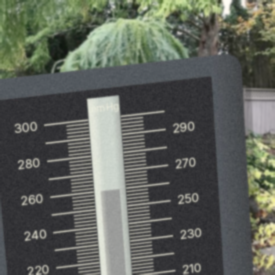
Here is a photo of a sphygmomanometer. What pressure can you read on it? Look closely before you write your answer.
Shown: 260 mmHg
